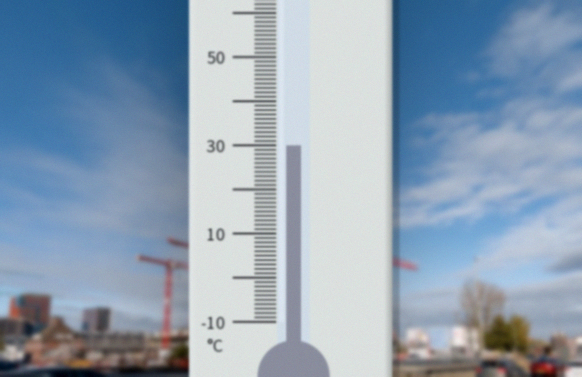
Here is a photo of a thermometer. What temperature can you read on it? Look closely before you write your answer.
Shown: 30 °C
